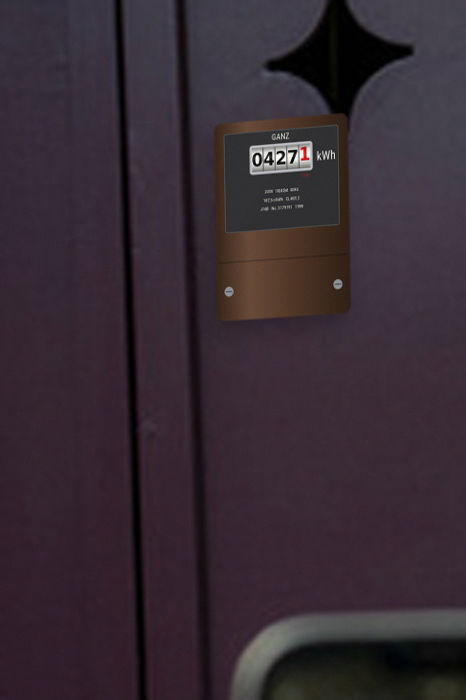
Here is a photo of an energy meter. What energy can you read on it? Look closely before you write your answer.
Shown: 427.1 kWh
